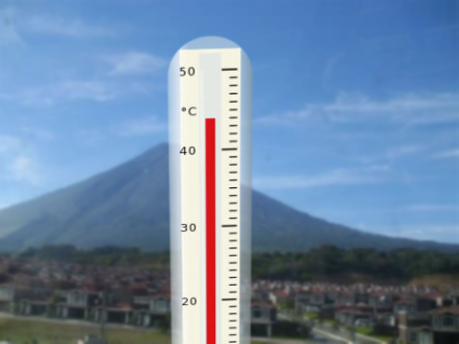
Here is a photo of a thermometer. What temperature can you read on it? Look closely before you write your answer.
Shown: 44 °C
